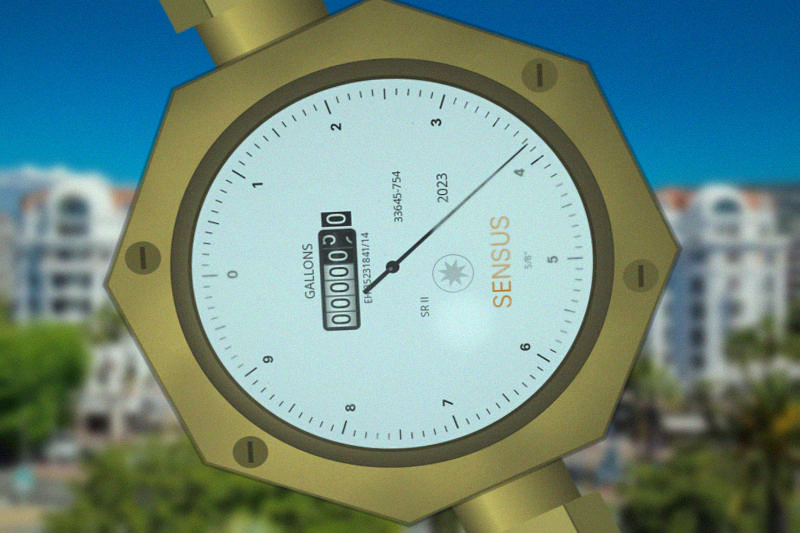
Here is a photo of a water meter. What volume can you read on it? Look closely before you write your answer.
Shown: 53.8 gal
